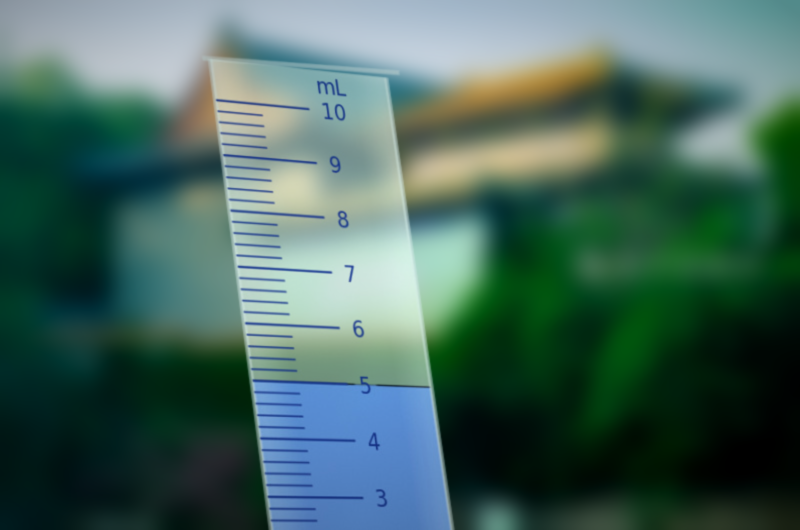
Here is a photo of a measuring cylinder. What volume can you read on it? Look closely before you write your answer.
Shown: 5 mL
